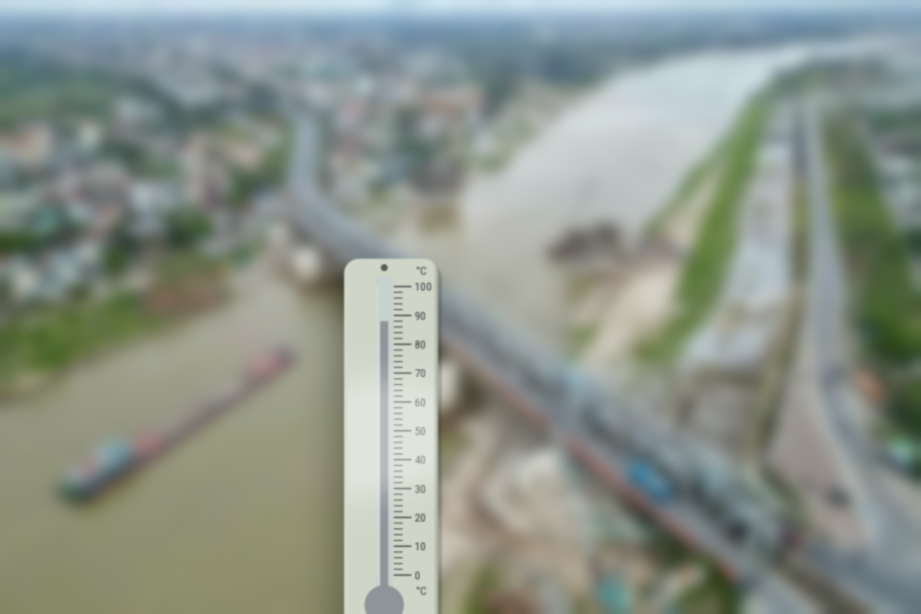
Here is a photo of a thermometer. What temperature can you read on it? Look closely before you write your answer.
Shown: 88 °C
